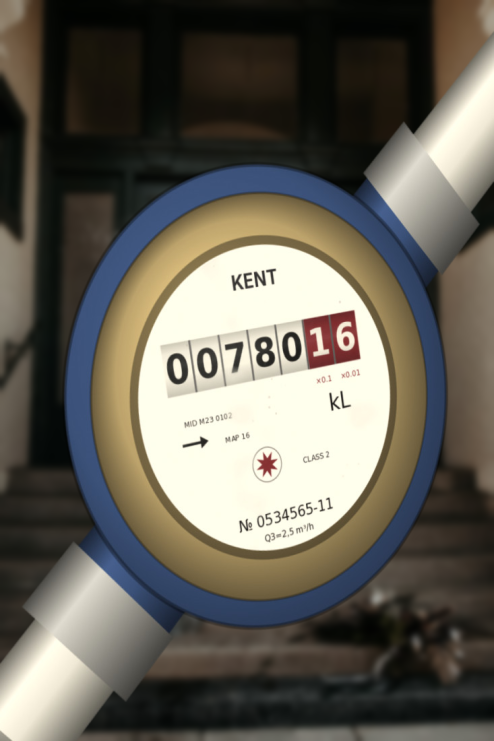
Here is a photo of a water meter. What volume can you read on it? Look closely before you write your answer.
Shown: 780.16 kL
